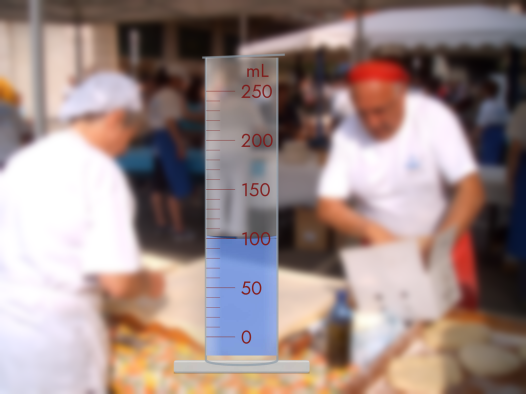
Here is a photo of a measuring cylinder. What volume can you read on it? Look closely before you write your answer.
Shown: 100 mL
